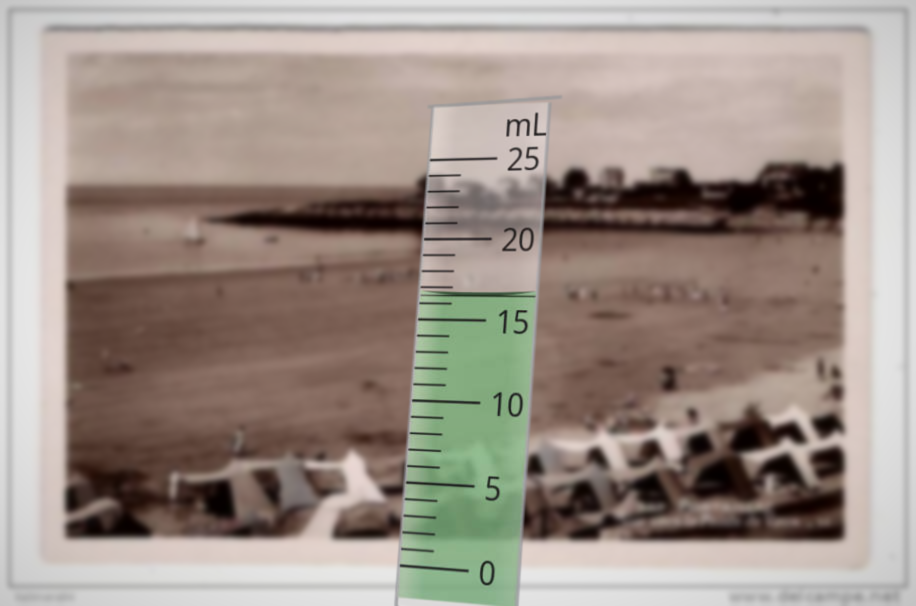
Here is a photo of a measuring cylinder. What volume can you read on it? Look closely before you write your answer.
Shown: 16.5 mL
